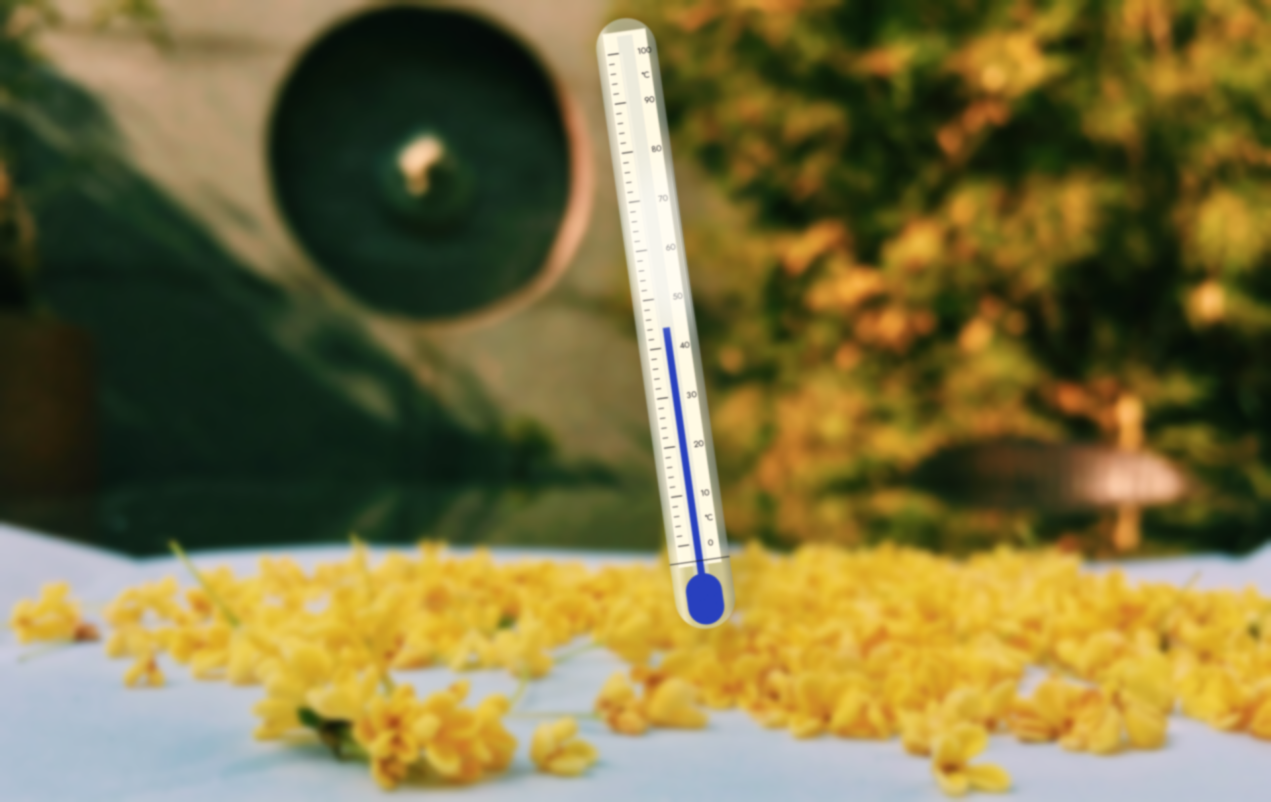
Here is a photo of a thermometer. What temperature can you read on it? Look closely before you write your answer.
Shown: 44 °C
